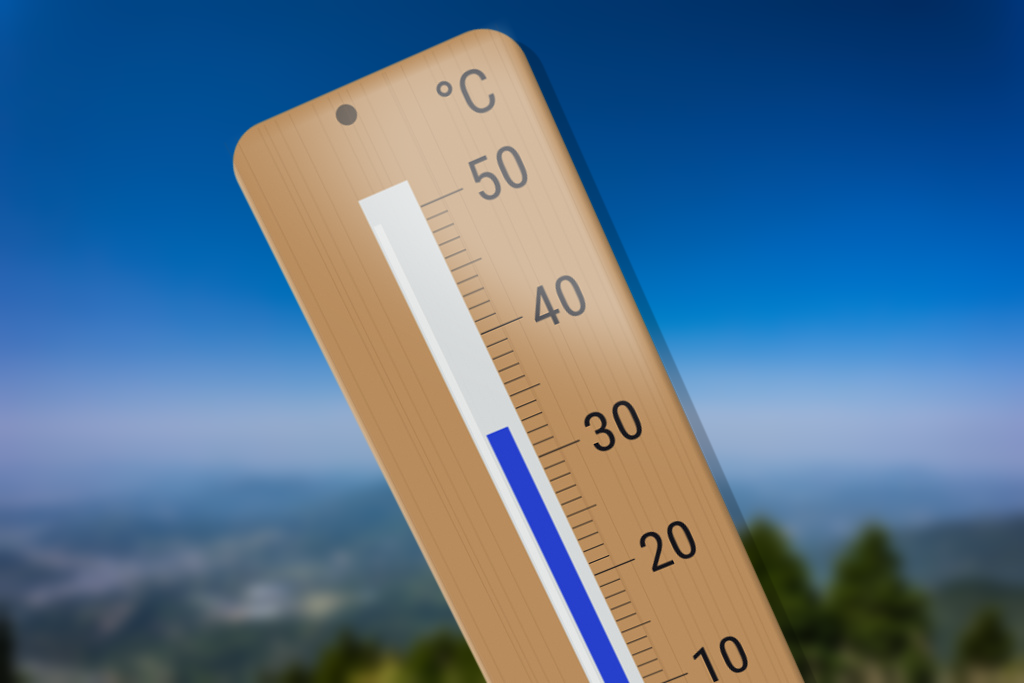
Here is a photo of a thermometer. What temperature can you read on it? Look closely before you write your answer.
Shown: 33 °C
